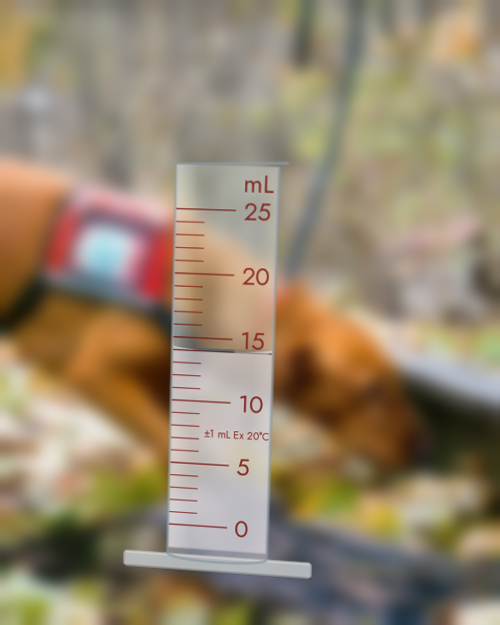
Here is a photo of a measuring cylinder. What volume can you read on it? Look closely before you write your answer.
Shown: 14 mL
